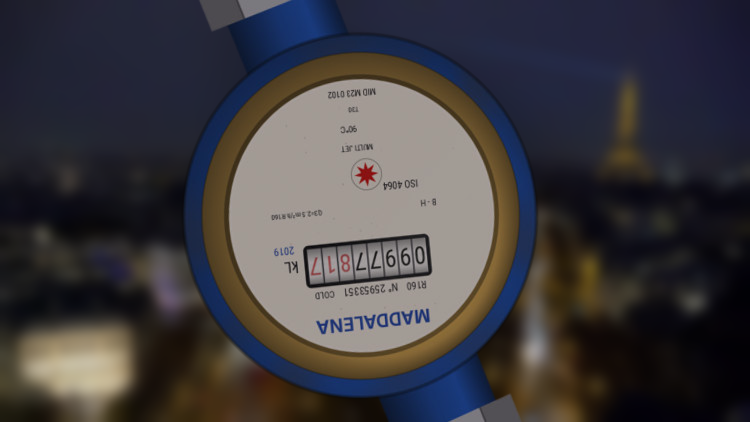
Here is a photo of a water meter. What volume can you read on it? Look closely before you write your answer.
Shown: 9977.817 kL
